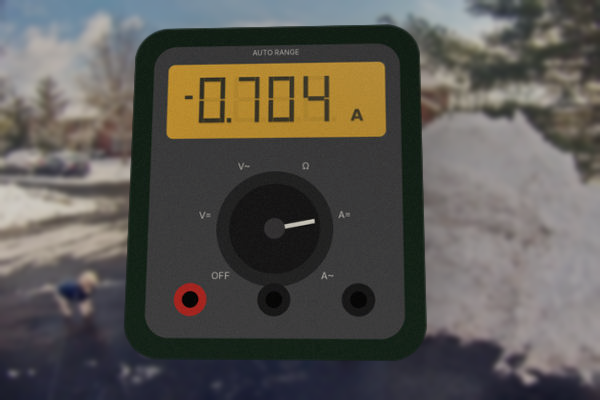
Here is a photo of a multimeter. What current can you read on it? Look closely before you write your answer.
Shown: -0.704 A
